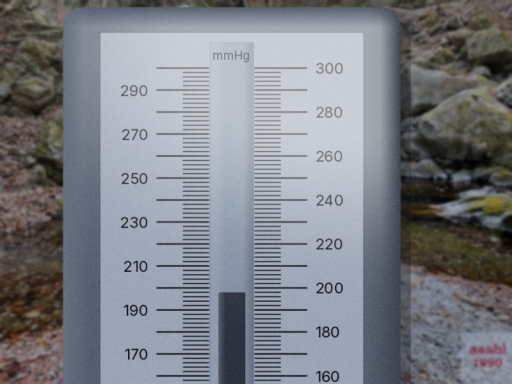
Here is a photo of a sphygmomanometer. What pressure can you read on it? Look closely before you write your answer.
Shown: 198 mmHg
